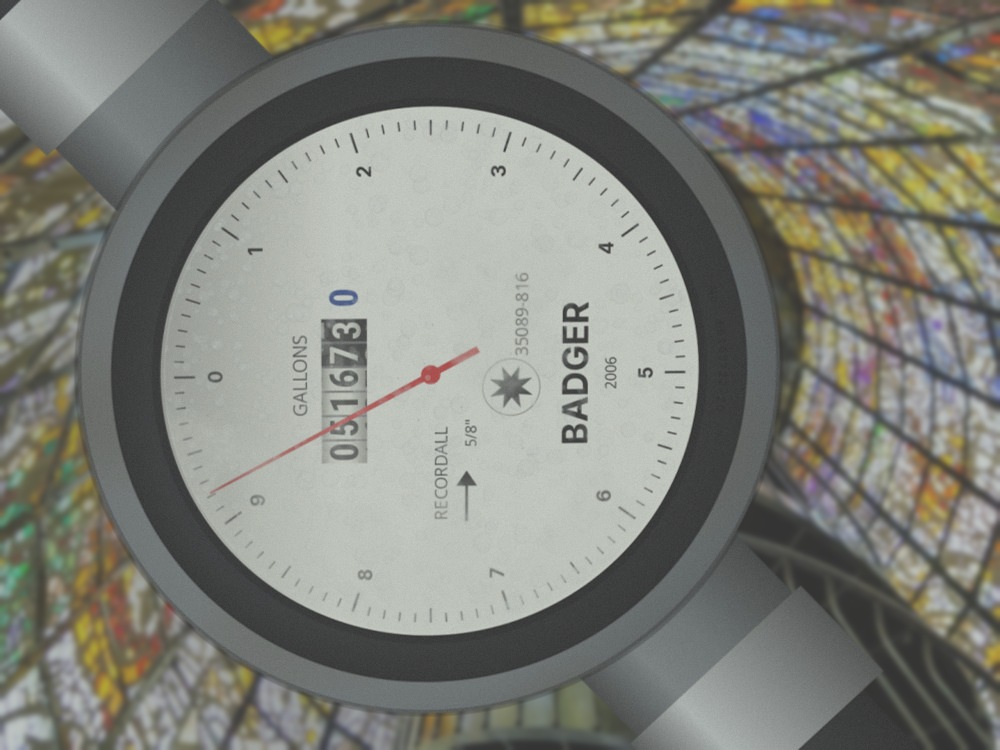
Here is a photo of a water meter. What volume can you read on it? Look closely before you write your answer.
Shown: 516729.2 gal
